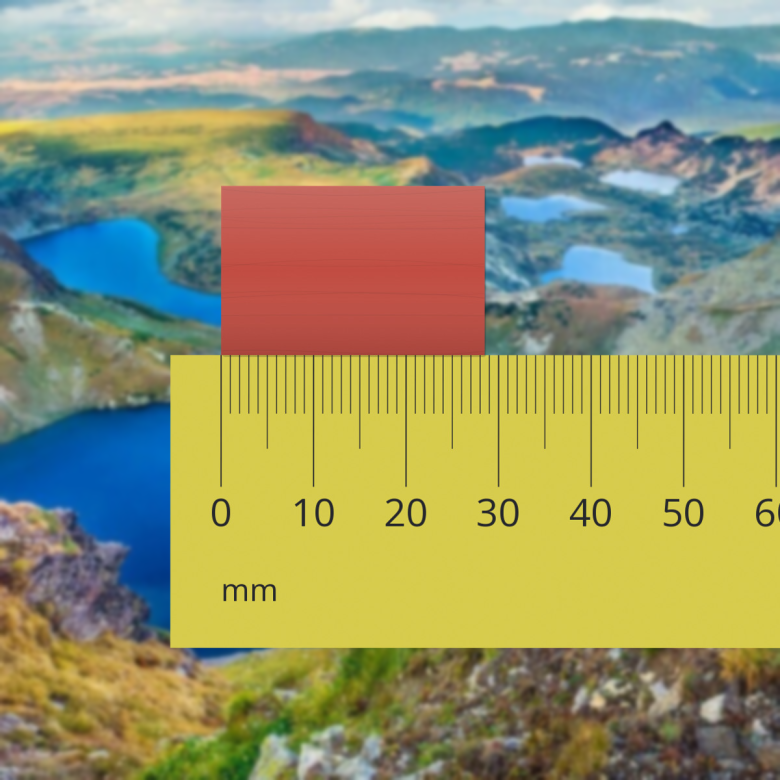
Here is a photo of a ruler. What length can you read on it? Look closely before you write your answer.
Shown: 28.5 mm
